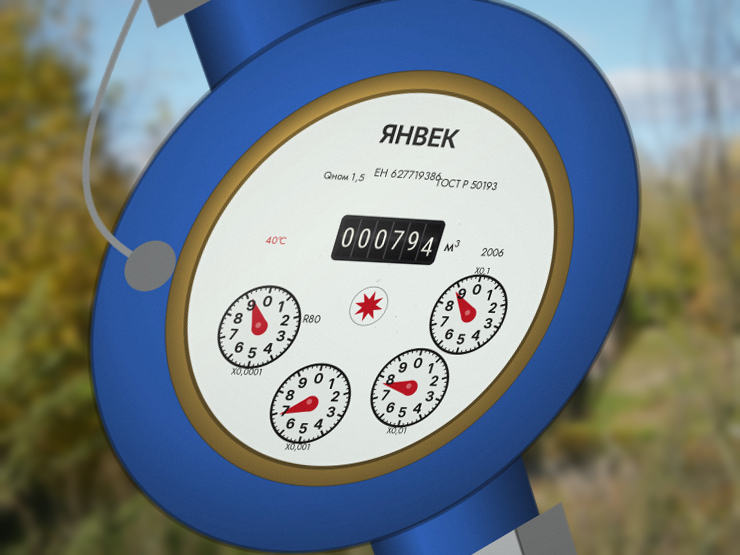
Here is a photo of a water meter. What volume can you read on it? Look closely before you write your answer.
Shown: 793.8769 m³
